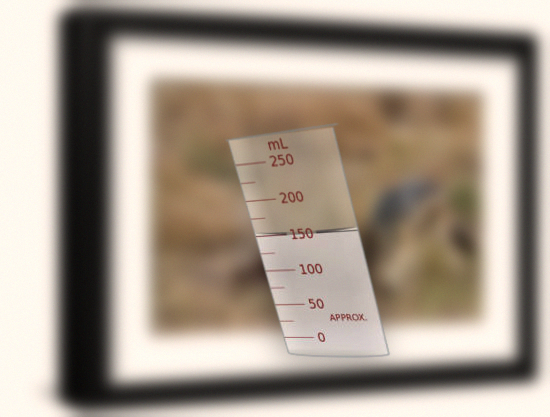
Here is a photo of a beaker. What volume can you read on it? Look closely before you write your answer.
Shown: 150 mL
